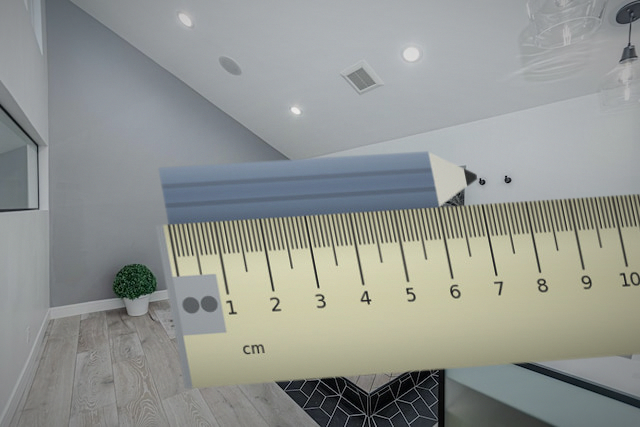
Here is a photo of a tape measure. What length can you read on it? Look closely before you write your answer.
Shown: 7 cm
